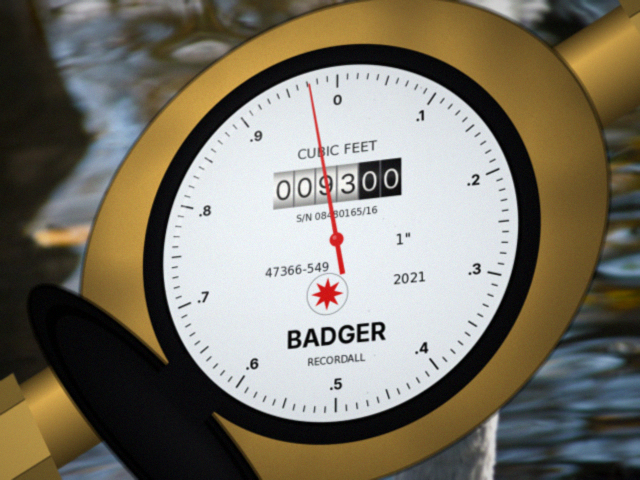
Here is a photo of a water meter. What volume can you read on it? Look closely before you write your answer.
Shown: 9299.97 ft³
